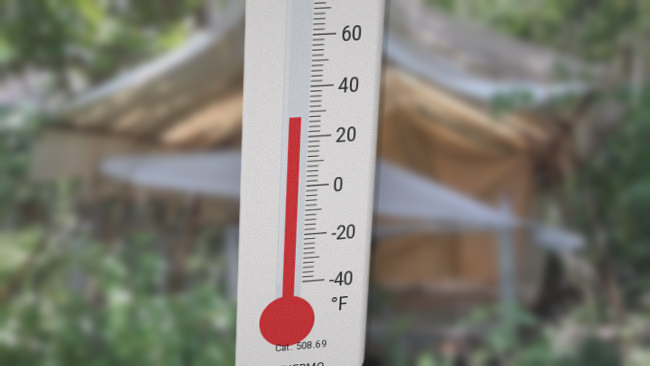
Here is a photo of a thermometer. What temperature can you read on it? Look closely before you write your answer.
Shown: 28 °F
